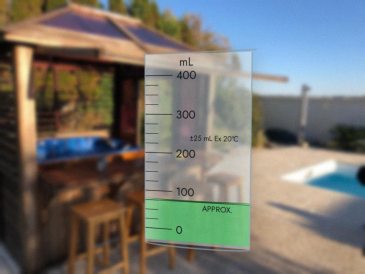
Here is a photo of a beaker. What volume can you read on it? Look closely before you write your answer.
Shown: 75 mL
